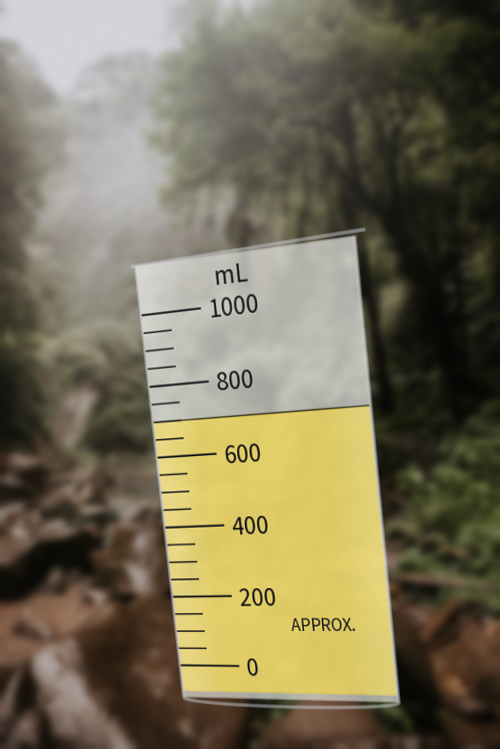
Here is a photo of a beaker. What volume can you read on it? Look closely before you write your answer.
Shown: 700 mL
